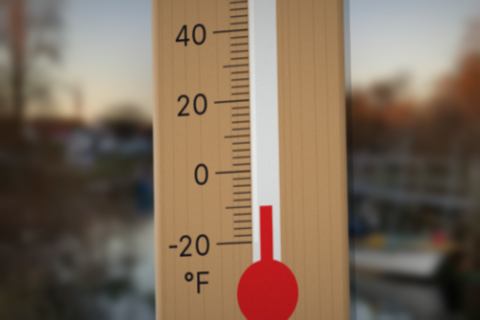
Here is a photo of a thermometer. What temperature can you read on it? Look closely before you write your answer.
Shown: -10 °F
